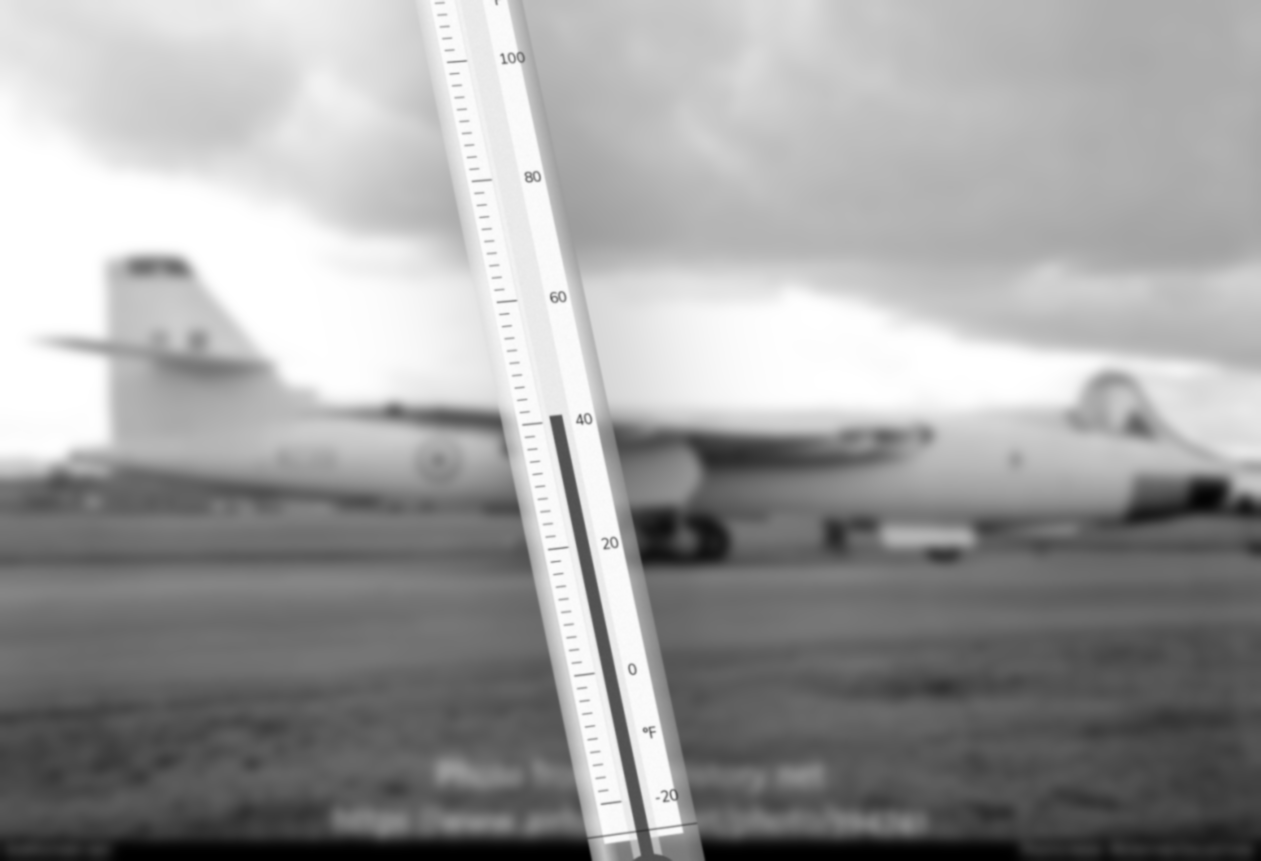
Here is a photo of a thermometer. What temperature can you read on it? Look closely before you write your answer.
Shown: 41 °F
